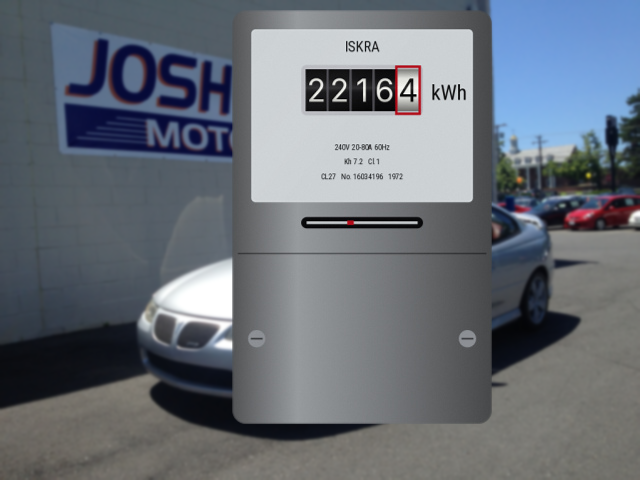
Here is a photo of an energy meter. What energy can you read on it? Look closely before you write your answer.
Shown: 2216.4 kWh
